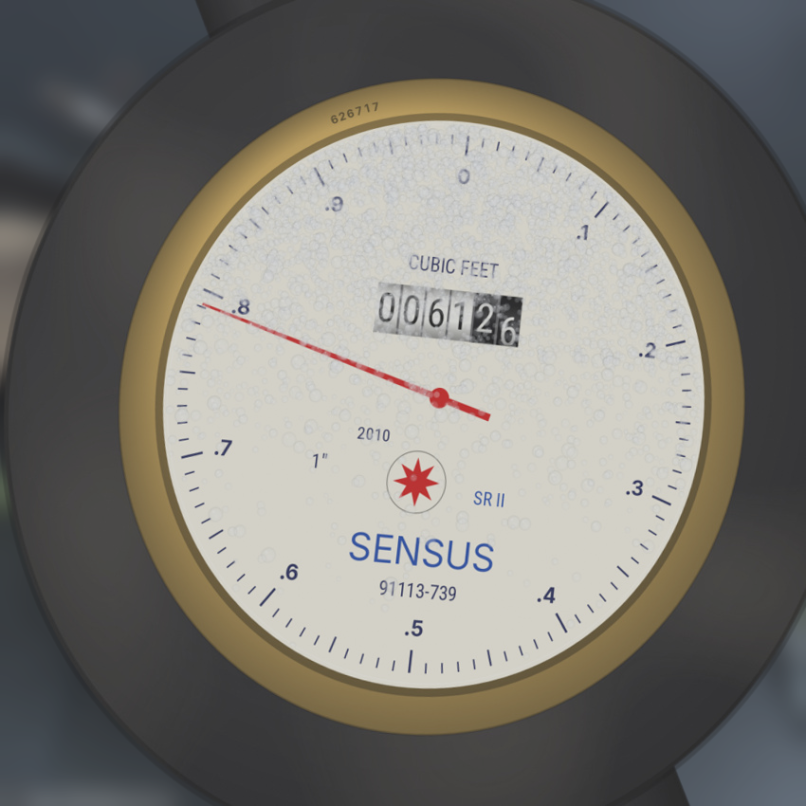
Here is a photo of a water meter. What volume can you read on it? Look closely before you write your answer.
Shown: 6125.79 ft³
